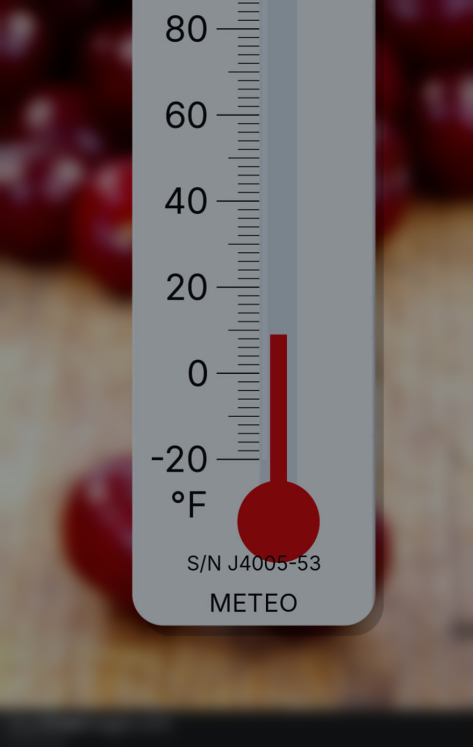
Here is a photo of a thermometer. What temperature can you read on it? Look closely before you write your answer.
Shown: 9 °F
